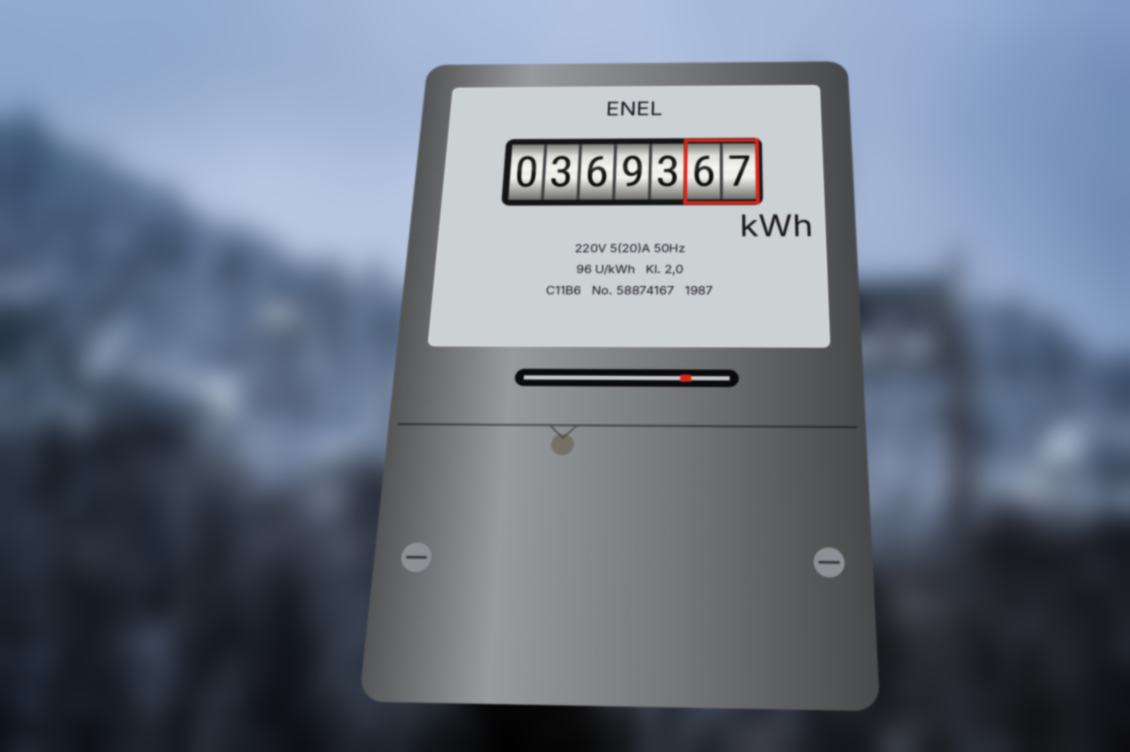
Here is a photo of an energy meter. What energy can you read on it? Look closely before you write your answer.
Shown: 3693.67 kWh
